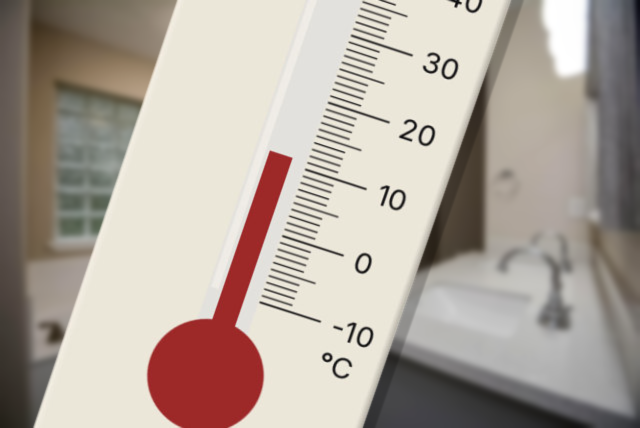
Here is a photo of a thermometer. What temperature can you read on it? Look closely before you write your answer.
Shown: 11 °C
